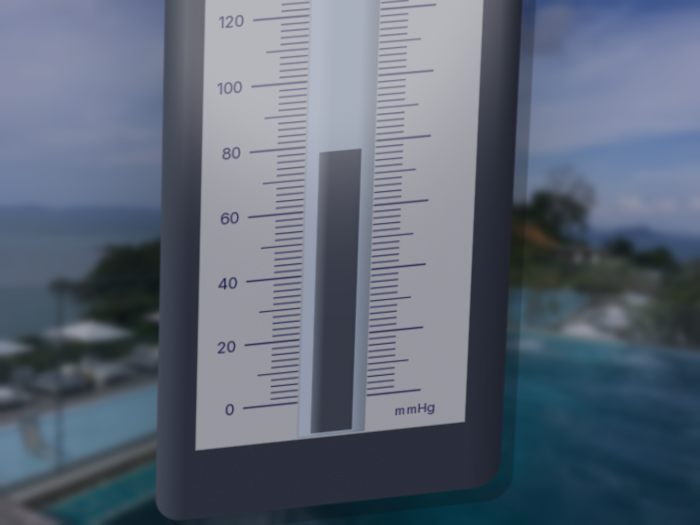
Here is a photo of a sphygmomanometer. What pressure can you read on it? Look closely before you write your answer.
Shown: 78 mmHg
